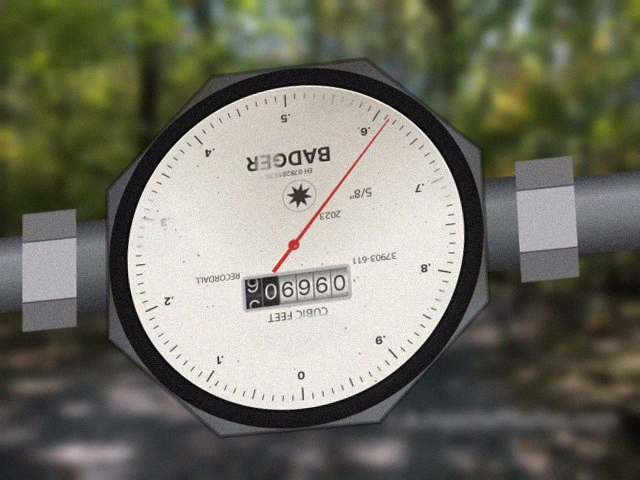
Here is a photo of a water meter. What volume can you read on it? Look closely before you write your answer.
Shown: 96905.61 ft³
